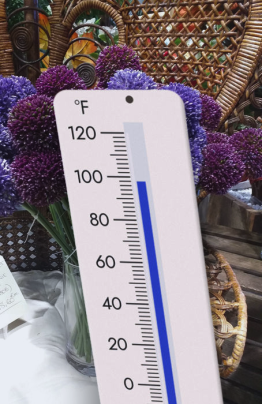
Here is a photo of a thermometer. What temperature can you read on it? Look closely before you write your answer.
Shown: 98 °F
